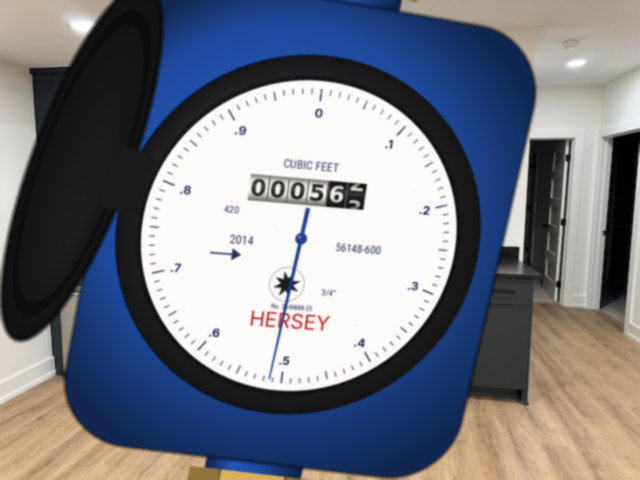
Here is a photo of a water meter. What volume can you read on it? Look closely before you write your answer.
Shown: 562.51 ft³
